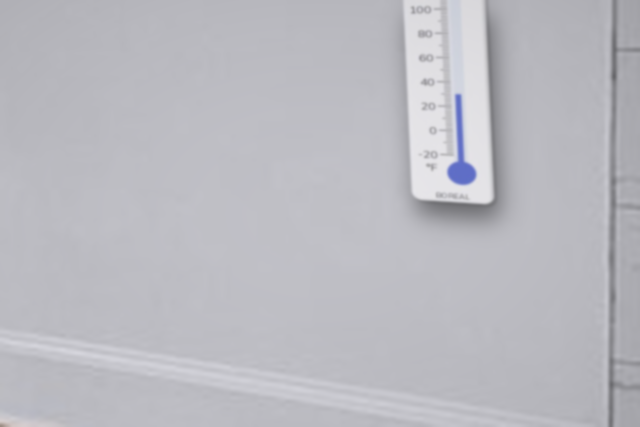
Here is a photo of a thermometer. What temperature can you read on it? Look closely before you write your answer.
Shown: 30 °F
